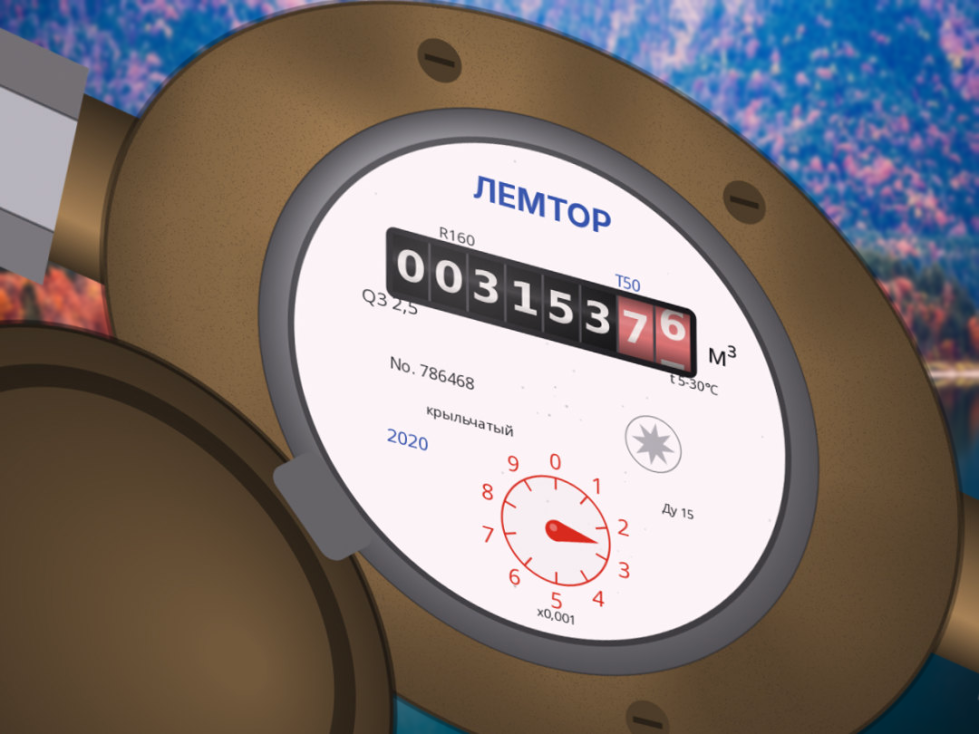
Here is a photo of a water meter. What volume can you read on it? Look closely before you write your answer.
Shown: 3153.762 m³
